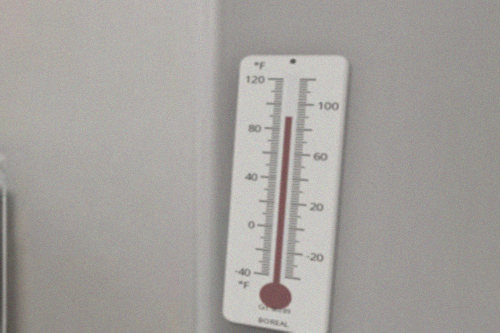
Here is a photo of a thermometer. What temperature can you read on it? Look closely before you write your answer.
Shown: 90 °F
